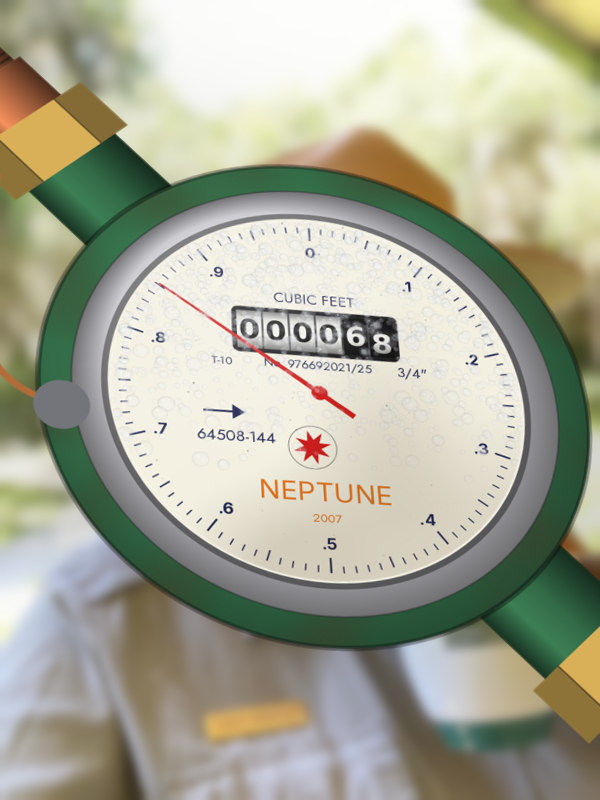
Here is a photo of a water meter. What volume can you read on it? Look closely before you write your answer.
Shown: 67.85 ft³
